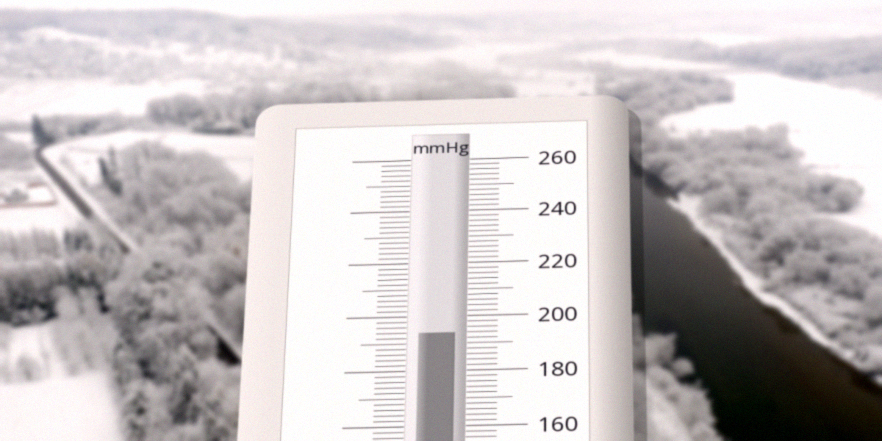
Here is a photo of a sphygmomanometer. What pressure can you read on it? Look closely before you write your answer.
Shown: 194 mmHg
